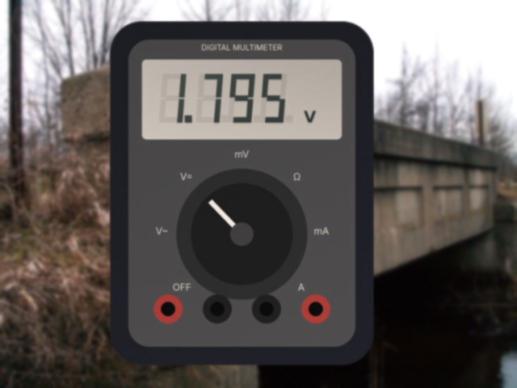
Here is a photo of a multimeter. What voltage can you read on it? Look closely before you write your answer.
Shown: 1.795 V
